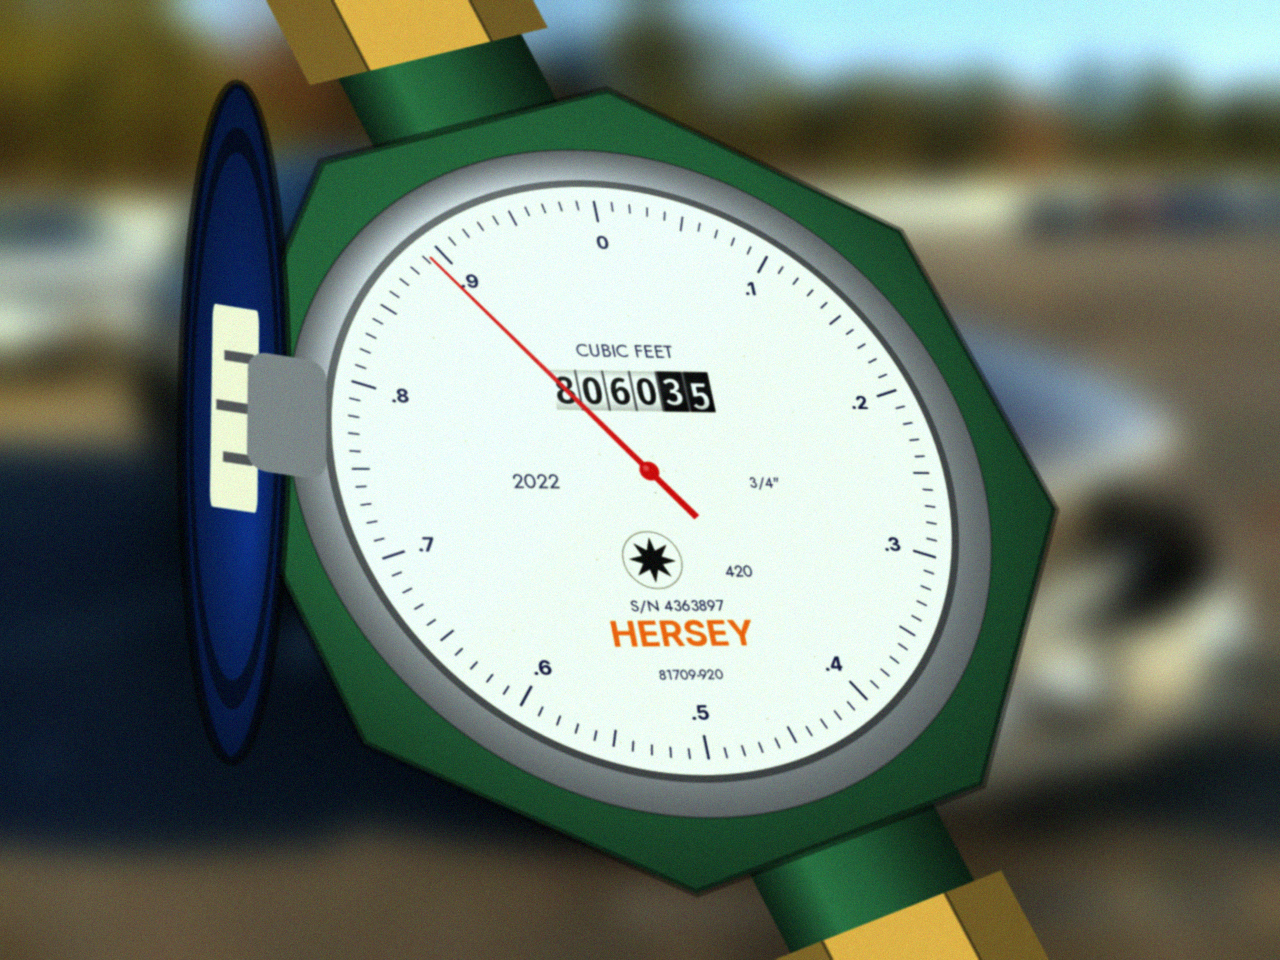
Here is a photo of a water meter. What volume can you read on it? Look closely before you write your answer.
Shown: 806034.89 ft³
